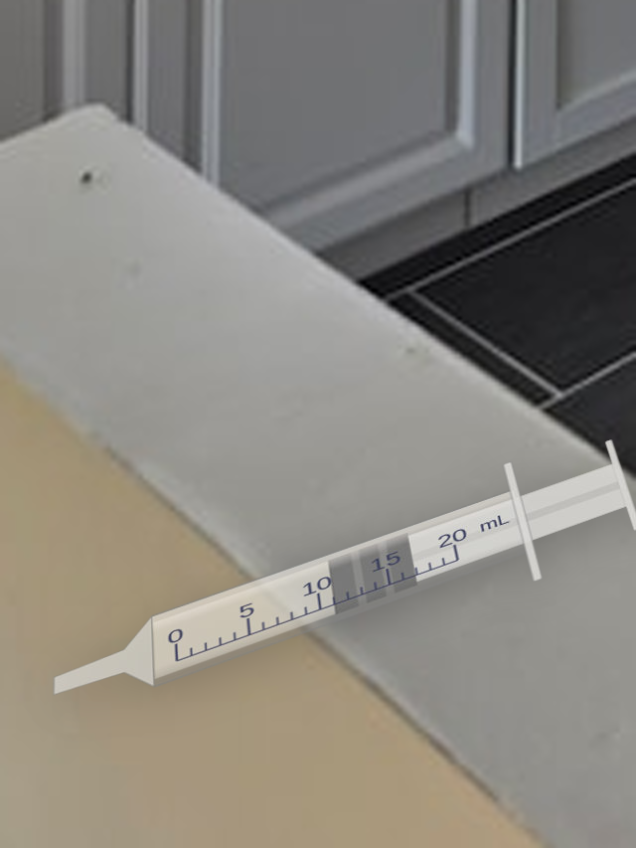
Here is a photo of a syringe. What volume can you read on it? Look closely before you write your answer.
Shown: 11 mL
